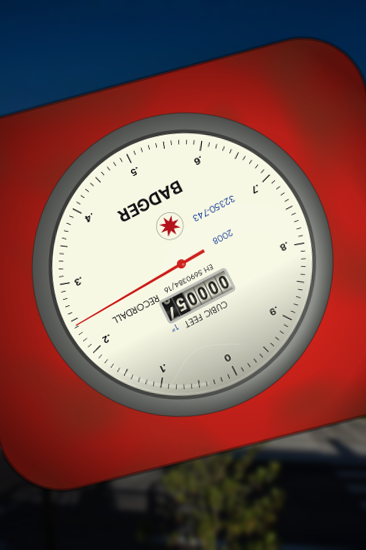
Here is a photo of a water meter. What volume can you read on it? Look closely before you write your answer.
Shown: 57.24 ft³
